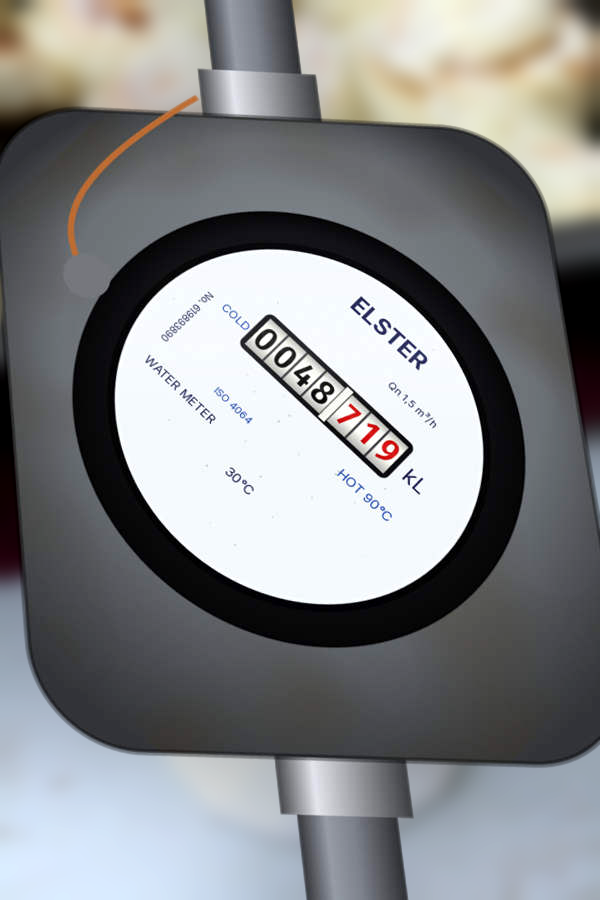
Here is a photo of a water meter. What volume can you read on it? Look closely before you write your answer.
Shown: 48.719 kL
